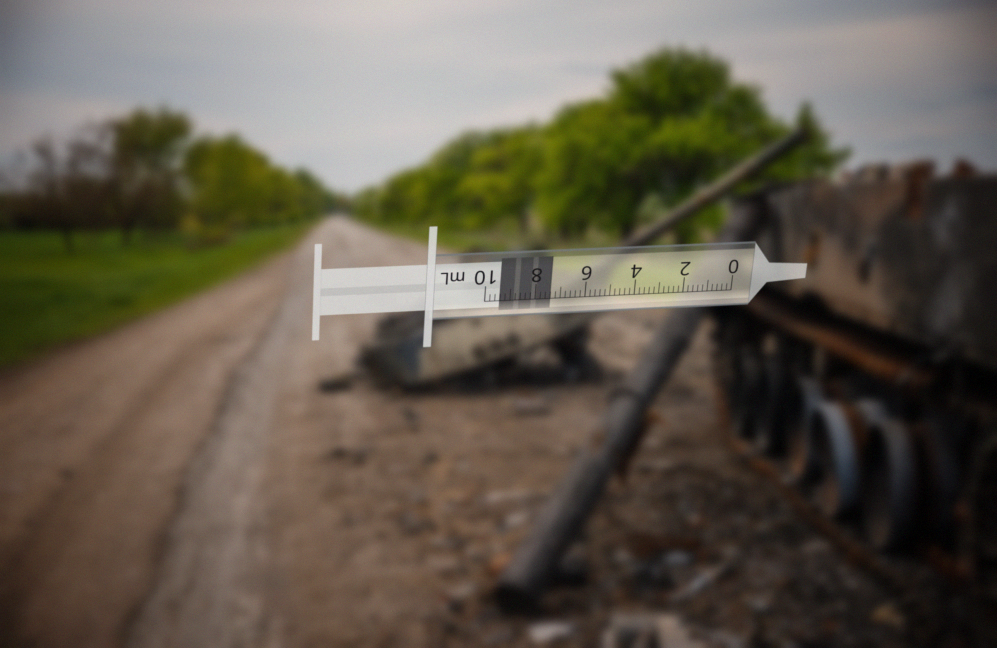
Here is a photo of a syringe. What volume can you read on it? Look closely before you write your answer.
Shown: 7.4 mL
